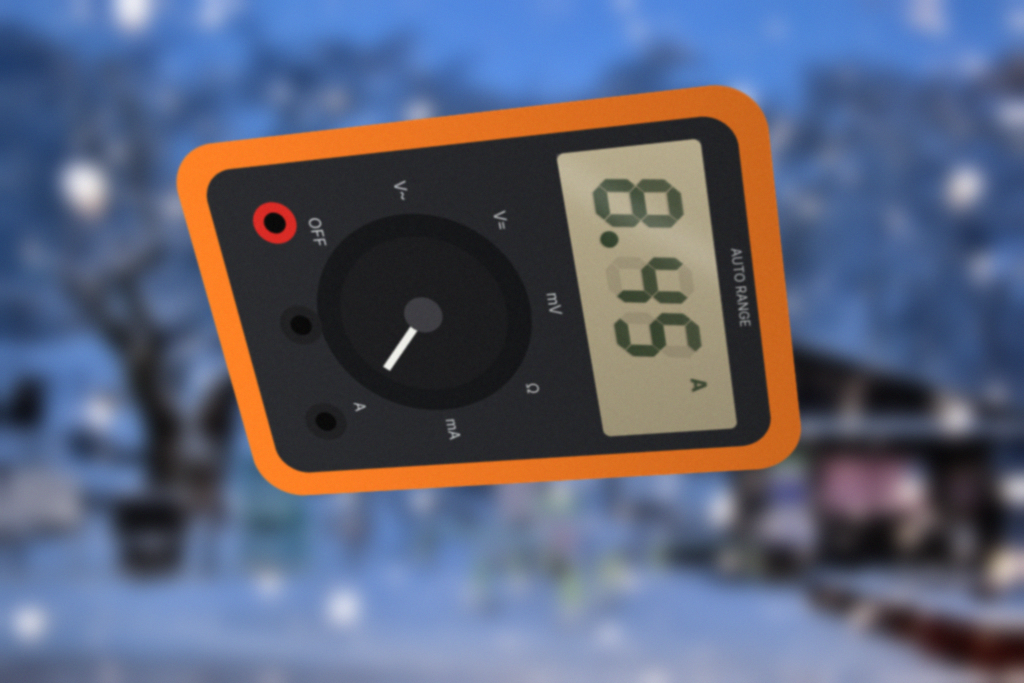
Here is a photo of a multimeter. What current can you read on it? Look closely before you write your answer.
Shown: 8.45 A
